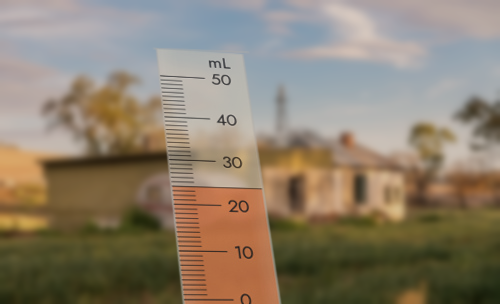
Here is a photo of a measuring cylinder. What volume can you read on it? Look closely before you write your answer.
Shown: 24 mL
